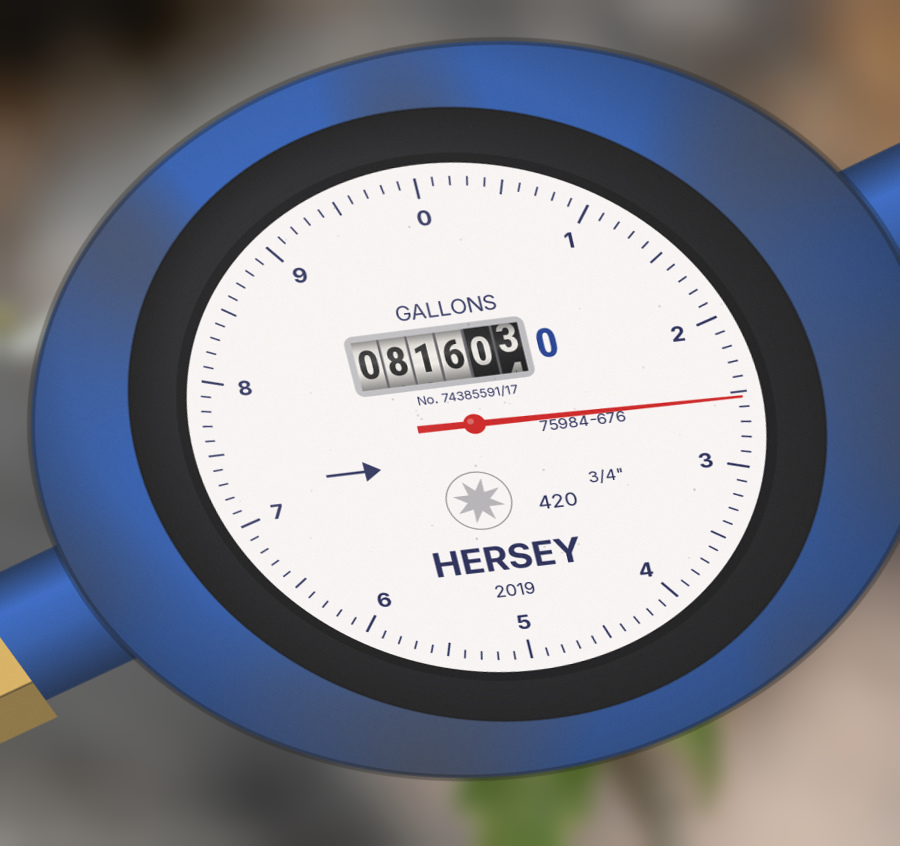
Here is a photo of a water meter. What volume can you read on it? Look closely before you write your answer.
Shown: 816032.5 gal
